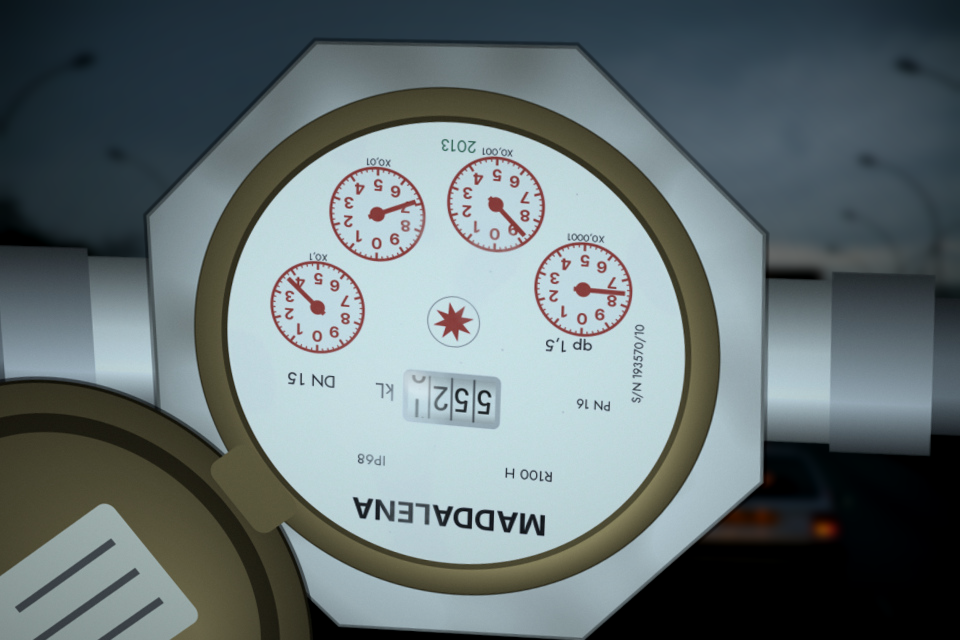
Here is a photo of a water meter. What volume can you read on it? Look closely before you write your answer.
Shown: 5521.3687 kL
